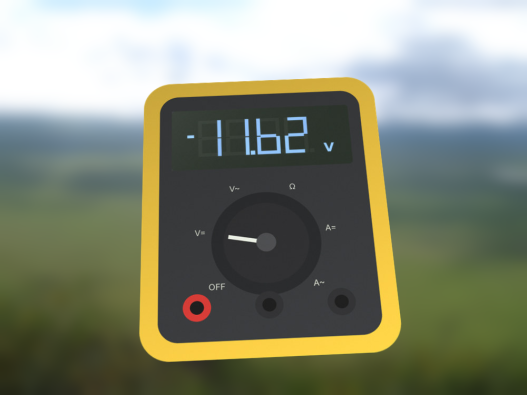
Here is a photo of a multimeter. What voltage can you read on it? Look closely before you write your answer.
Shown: -11.62 V
